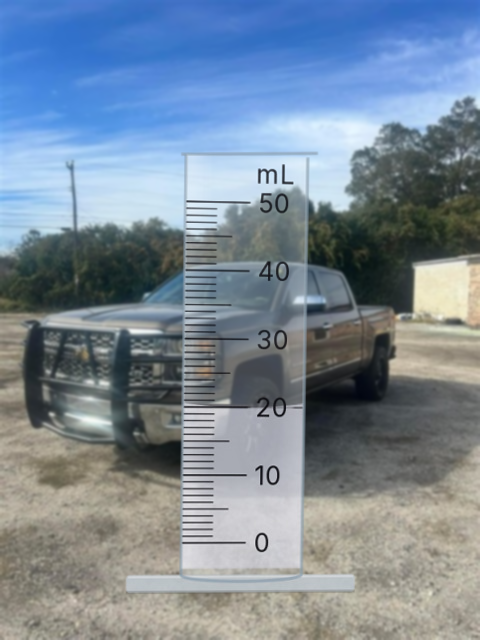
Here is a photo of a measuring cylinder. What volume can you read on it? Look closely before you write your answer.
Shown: 20 mL
